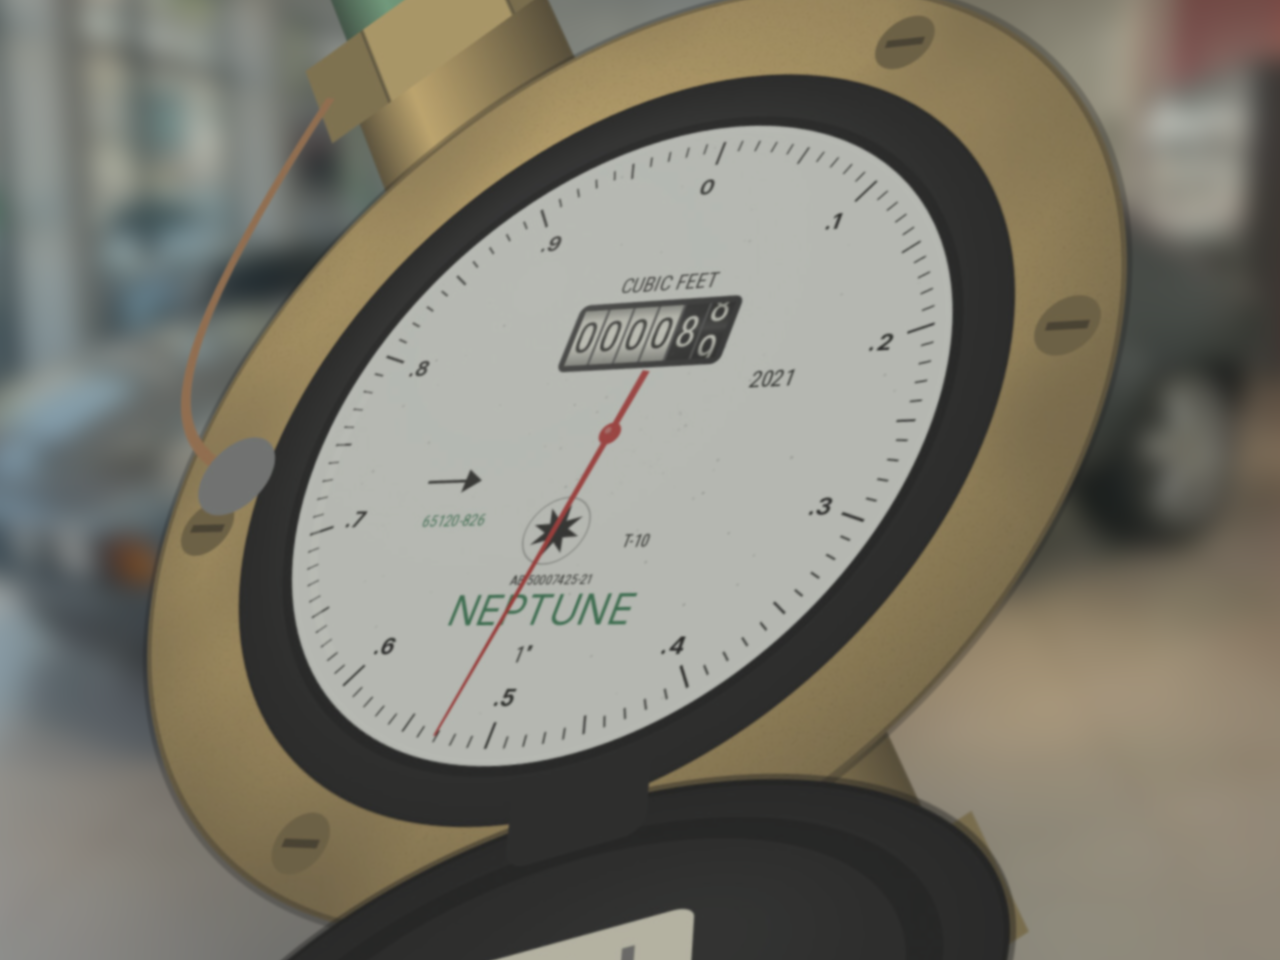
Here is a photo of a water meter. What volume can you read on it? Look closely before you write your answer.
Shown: 88.53 ft³
